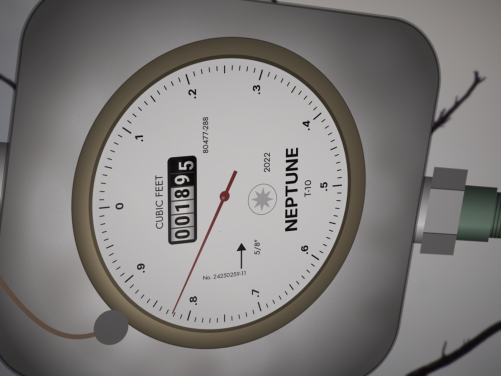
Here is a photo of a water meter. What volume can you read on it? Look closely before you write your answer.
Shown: 1894.82 ft³
